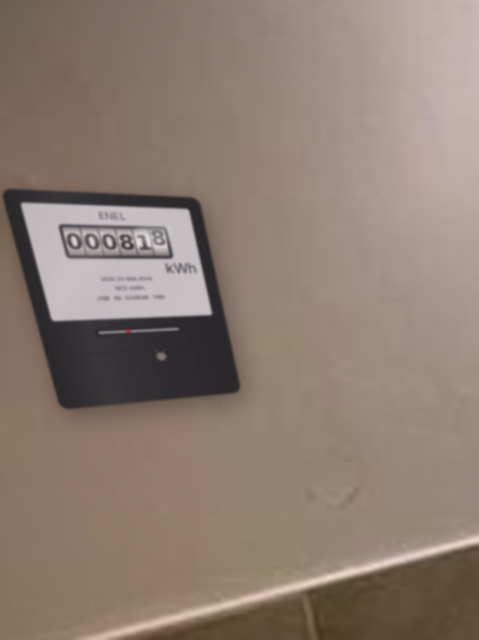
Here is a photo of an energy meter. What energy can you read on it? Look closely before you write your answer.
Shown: 818 kWh
